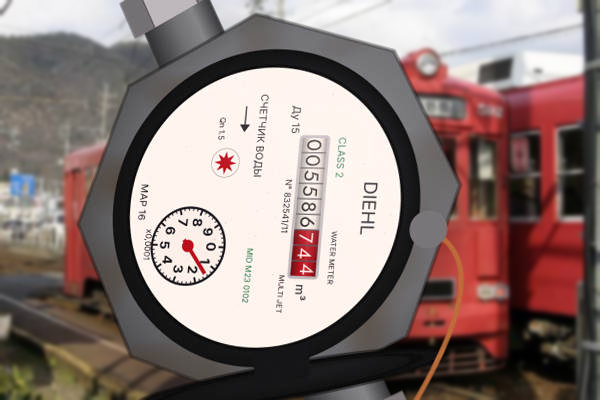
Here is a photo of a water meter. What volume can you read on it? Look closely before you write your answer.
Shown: 5586.7441 m³
